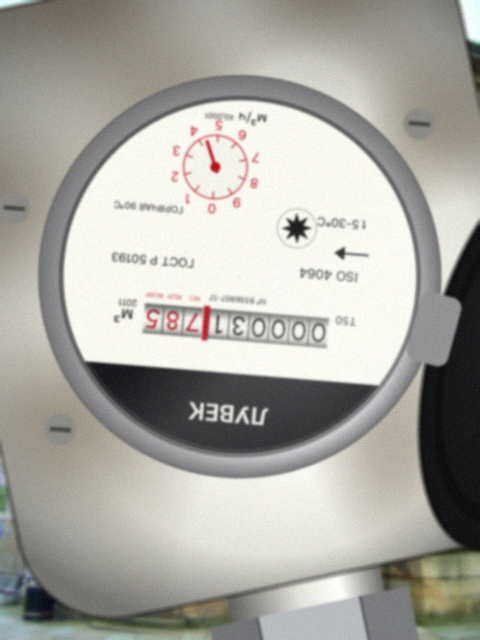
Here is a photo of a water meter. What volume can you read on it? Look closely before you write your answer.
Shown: 31.7854 m³
